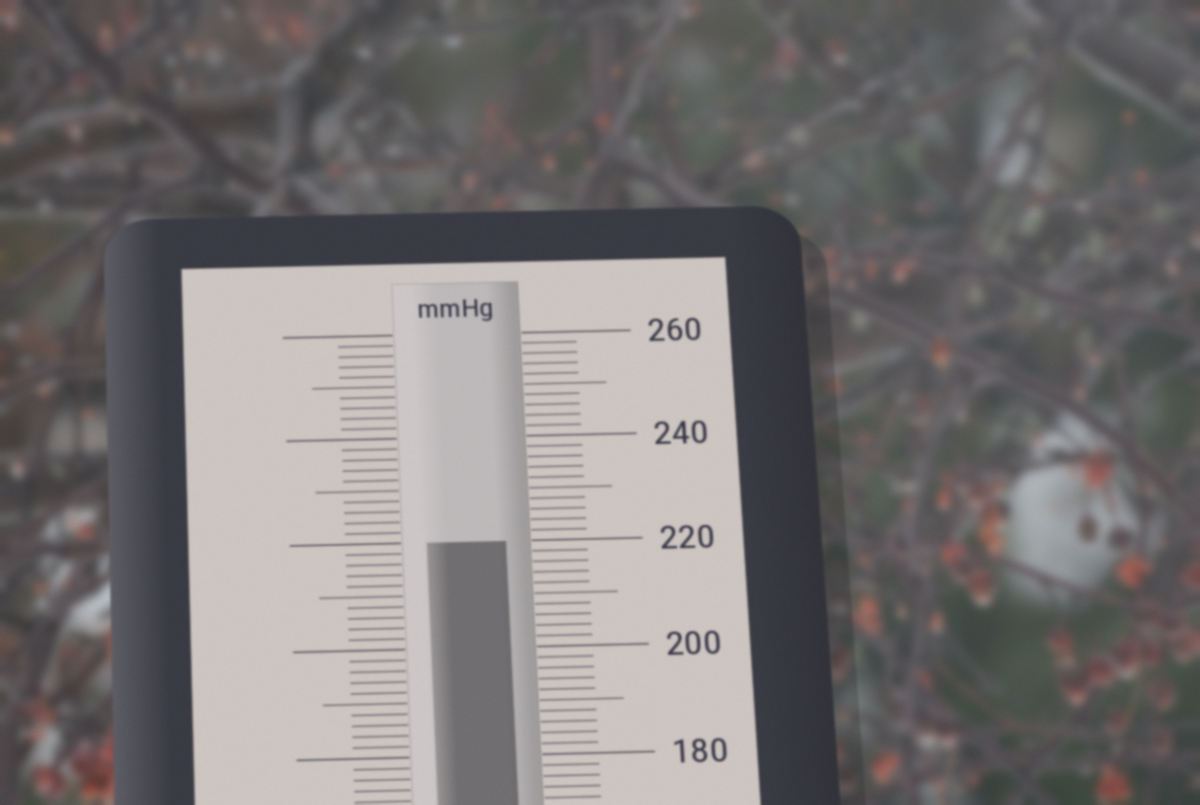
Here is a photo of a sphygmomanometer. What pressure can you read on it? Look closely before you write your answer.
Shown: 220 mmHg
